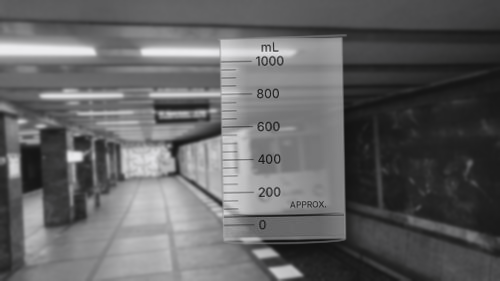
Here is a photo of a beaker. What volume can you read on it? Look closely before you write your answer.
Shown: 50 mL
